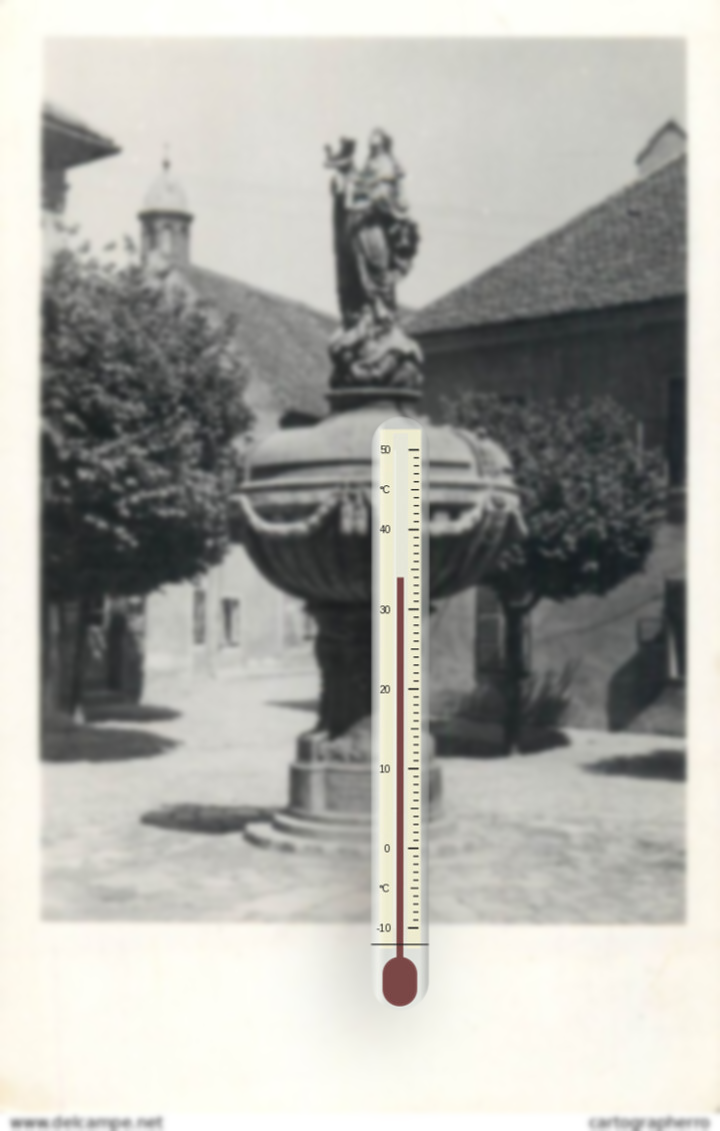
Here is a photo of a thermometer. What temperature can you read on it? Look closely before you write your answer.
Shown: 34 °C
